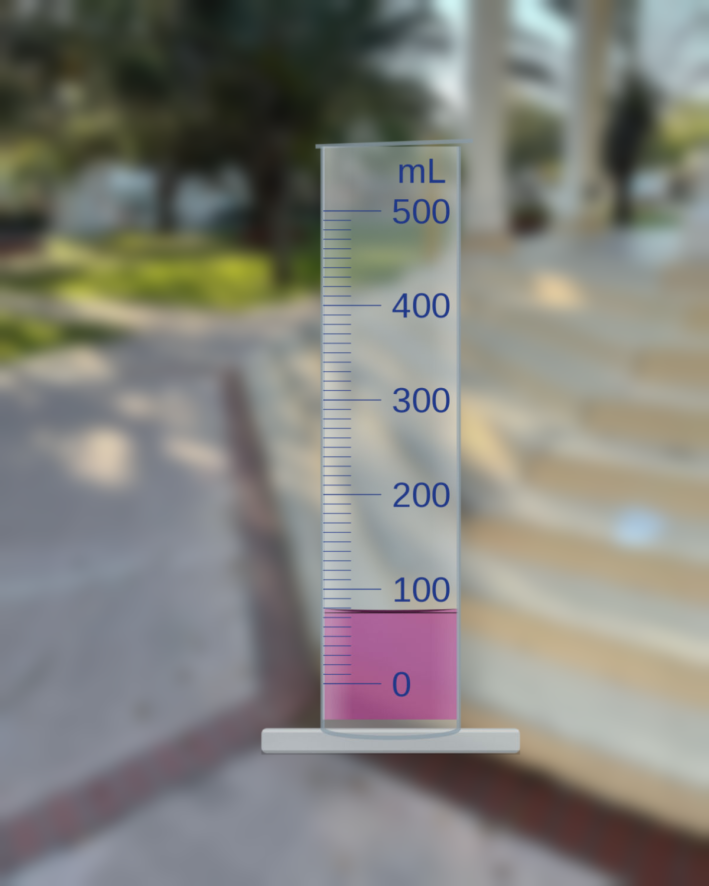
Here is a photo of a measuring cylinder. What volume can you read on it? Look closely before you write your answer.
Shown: 75 mL
